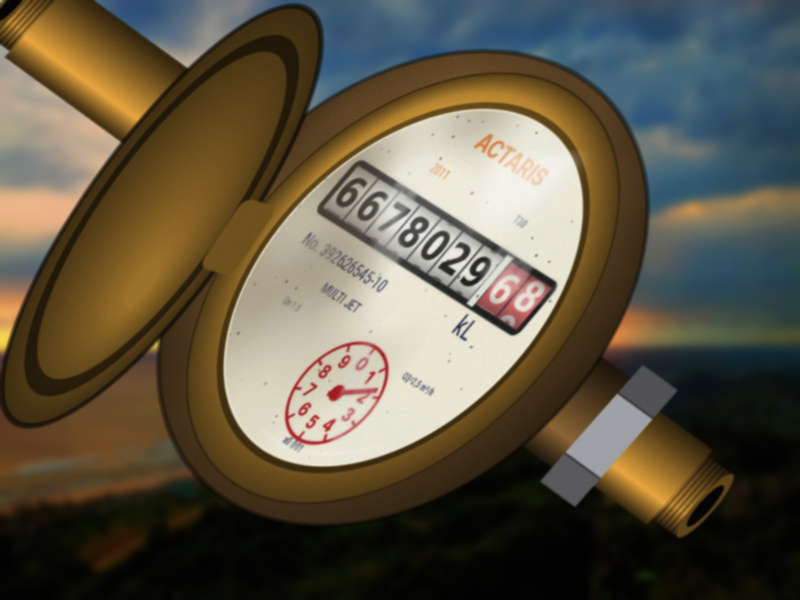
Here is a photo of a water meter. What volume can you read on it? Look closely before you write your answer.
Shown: 6678029.681 kL
